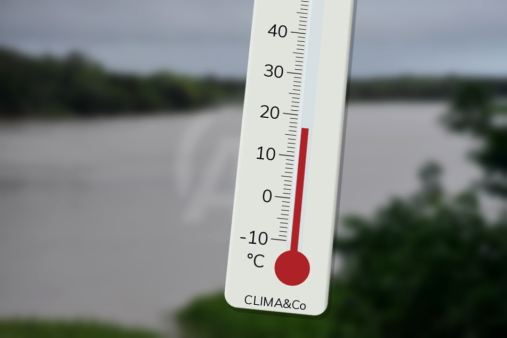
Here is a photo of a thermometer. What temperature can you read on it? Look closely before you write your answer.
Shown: 17 °C
